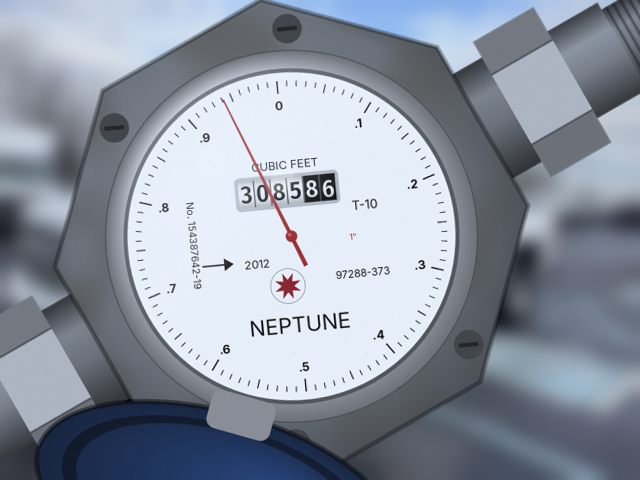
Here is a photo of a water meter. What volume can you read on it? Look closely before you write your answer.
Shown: 308585.94 ft³
